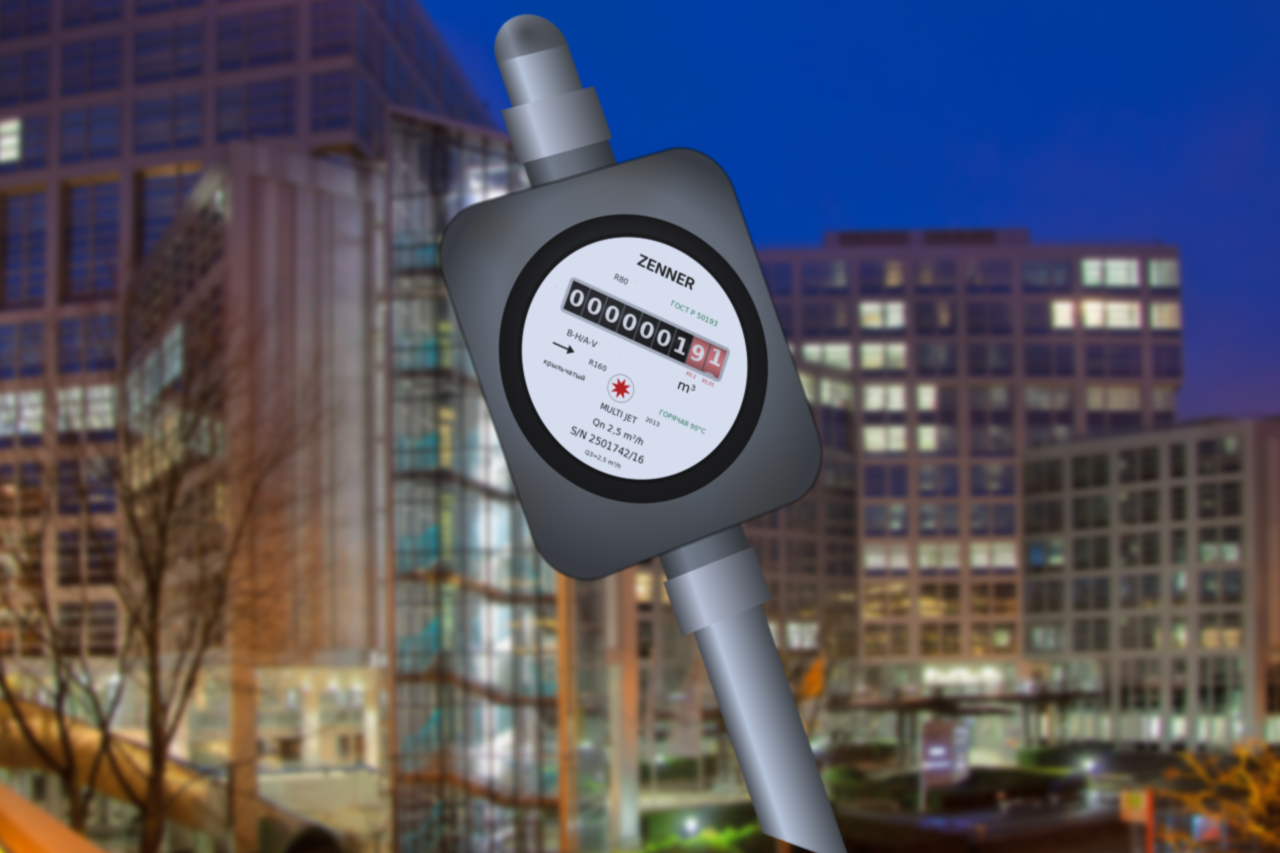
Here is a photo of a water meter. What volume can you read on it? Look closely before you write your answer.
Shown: 1.91 m³
